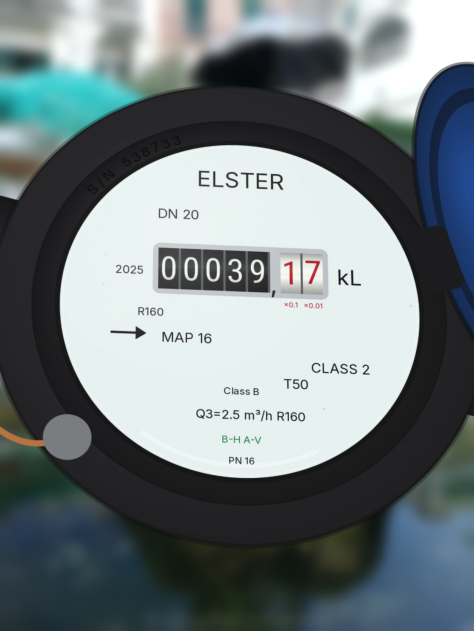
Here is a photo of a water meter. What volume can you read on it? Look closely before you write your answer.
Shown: 39.17 kL
